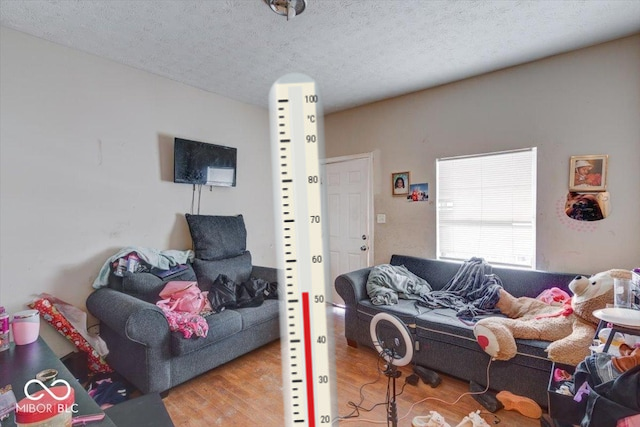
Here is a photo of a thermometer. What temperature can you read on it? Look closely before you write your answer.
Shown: 52 °C
